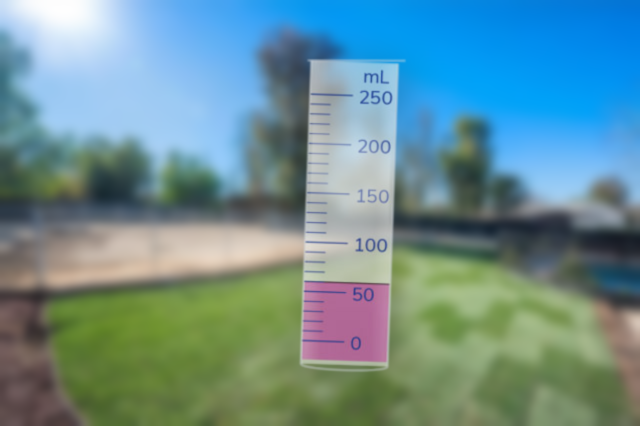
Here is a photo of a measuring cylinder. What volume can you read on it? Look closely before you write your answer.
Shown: 60 mL
